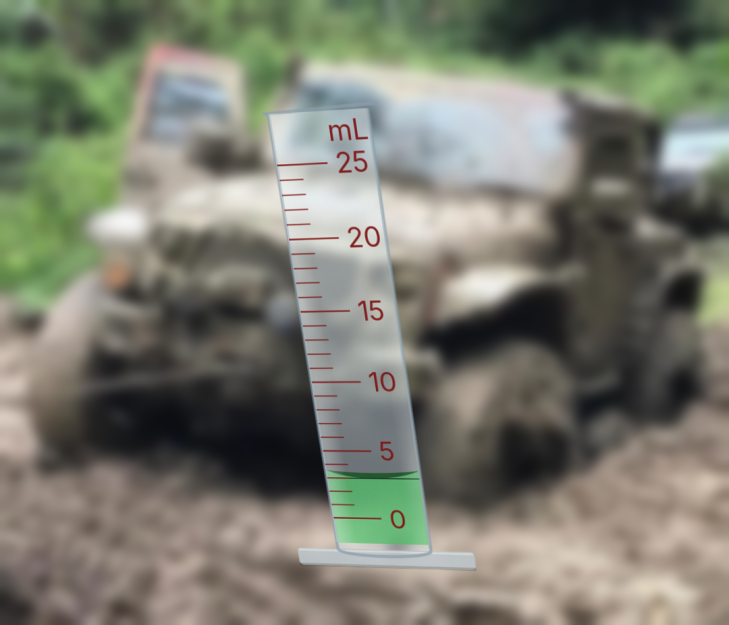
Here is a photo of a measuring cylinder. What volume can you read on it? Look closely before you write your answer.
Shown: 3 mL
